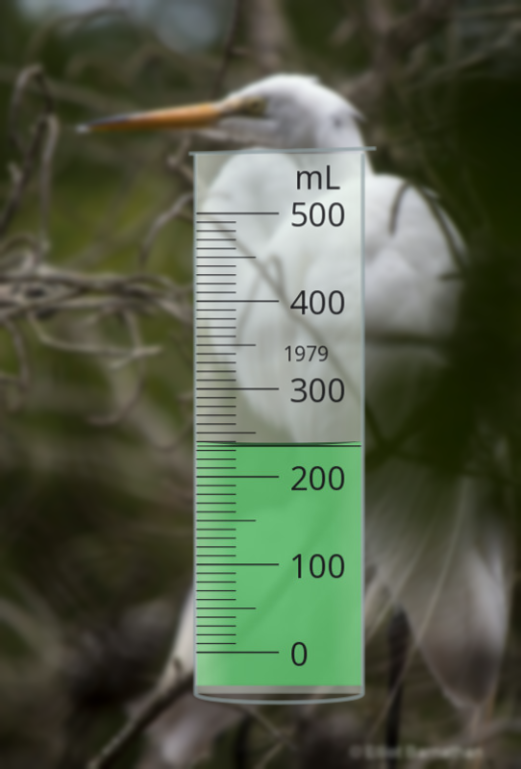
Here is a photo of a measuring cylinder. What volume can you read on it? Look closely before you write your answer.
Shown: 235 mL
